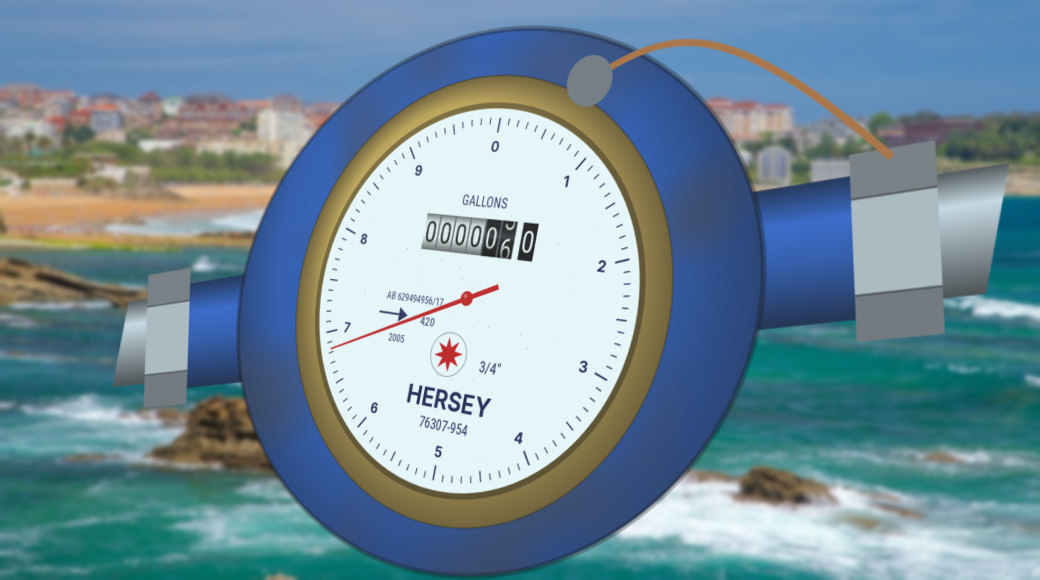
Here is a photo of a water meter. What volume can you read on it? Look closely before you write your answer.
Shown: 56.8 gal
